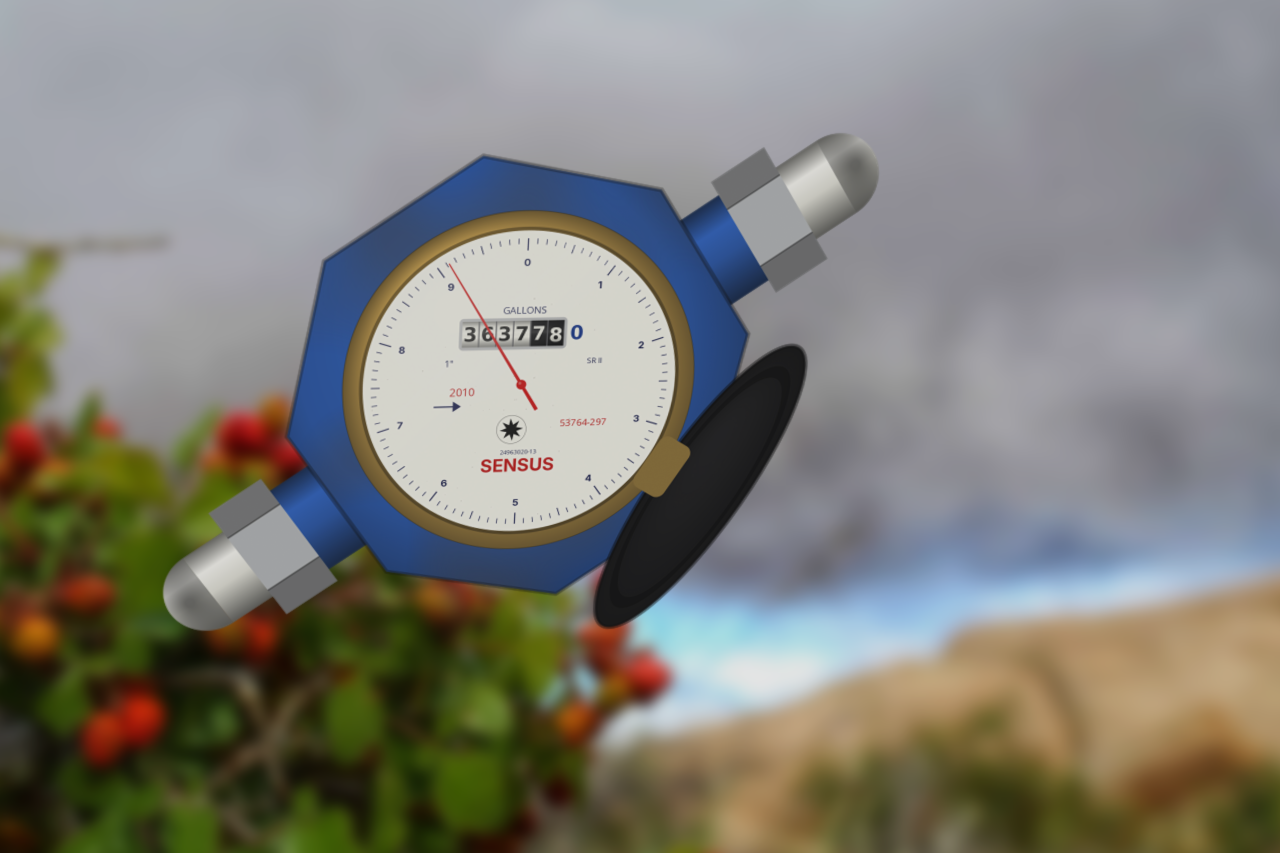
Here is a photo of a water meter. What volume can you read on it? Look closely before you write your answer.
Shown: 3637779.1 gal
